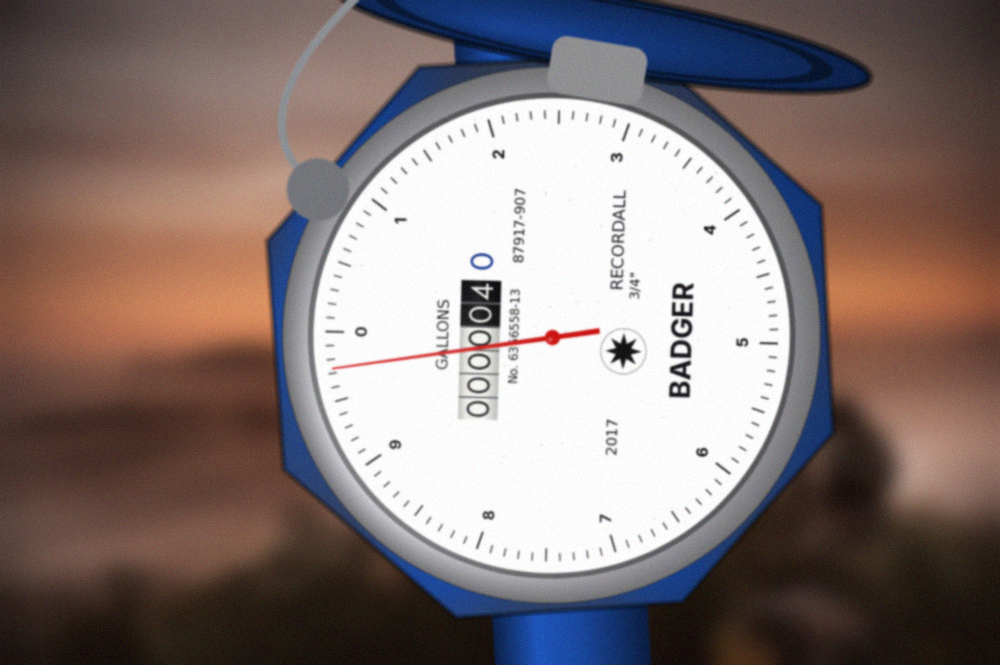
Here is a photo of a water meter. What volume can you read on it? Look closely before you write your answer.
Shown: 39.7 gal
